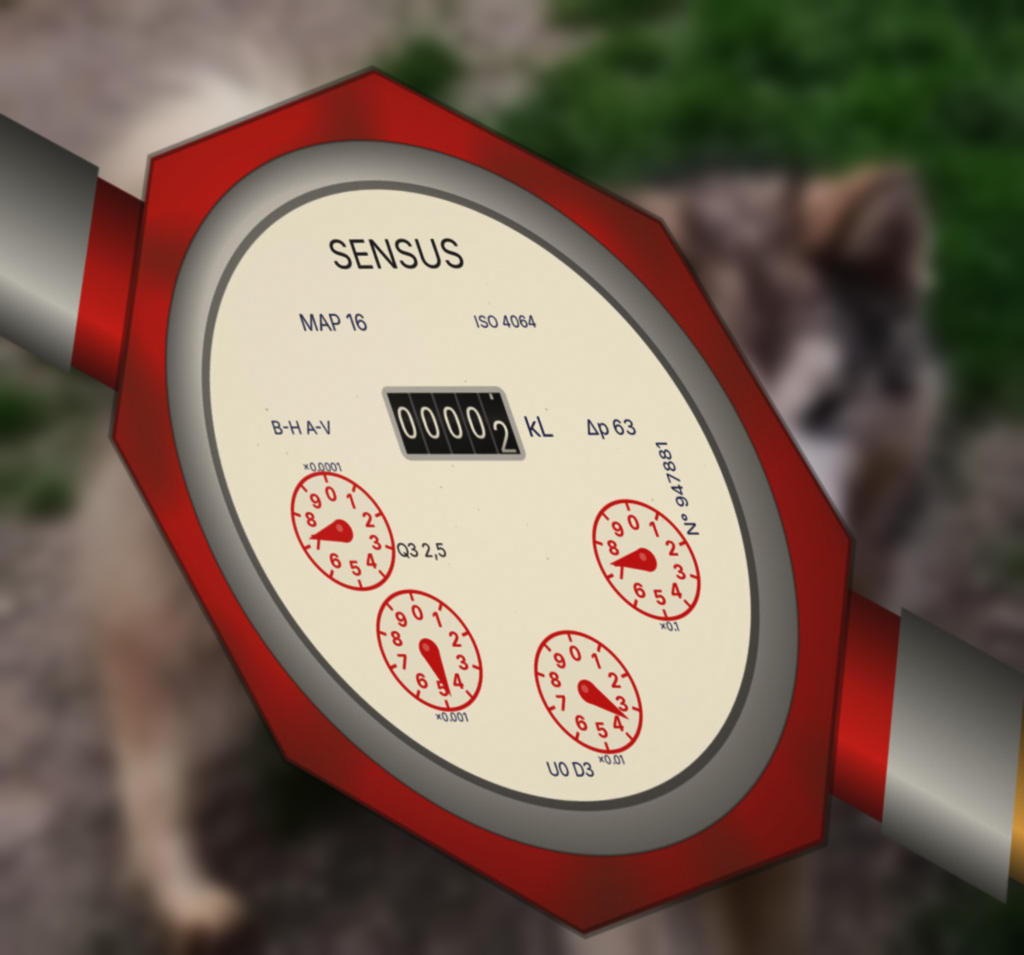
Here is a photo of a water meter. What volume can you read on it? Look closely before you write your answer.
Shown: 1.7347 kL
